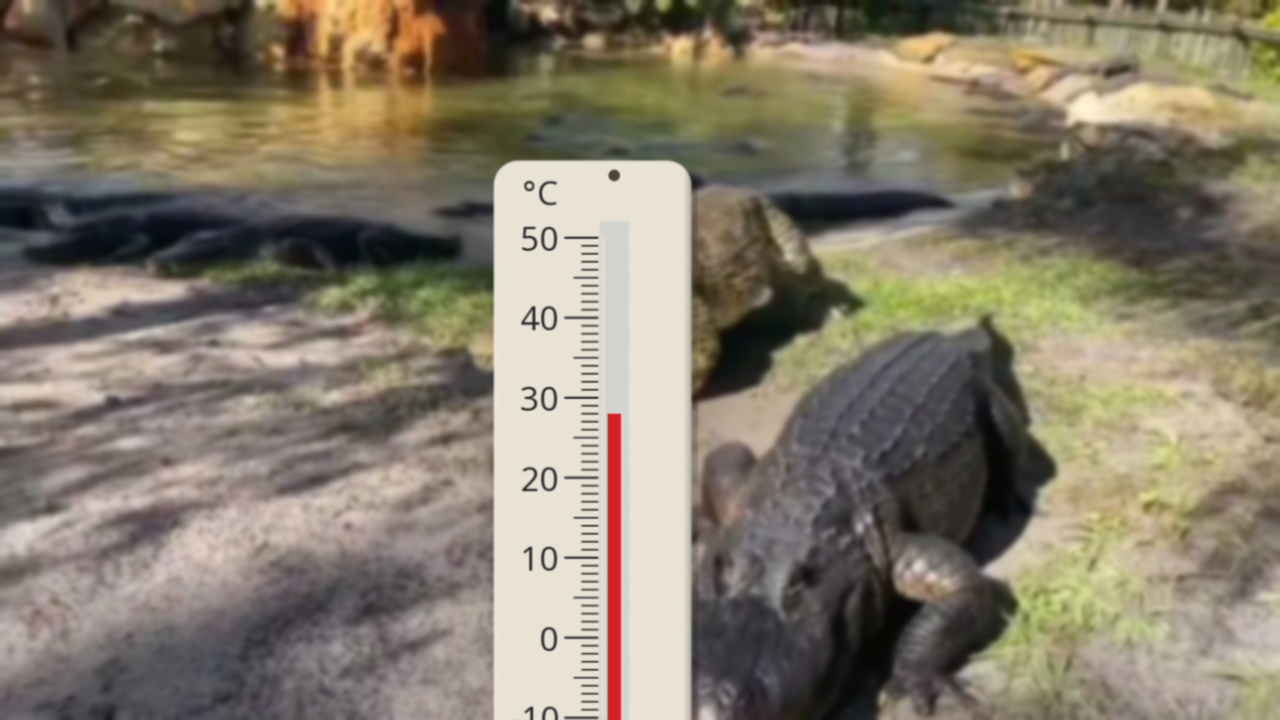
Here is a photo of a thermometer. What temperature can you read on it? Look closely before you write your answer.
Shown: 28 °C
